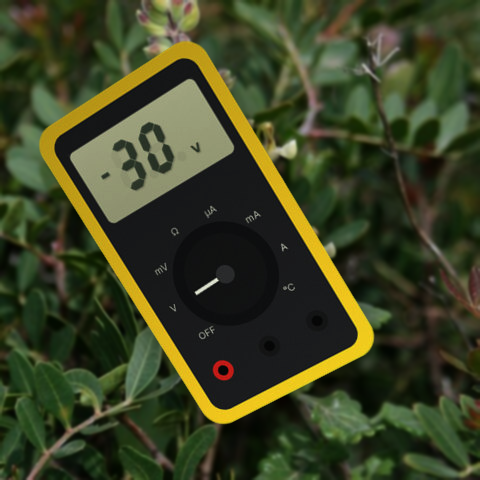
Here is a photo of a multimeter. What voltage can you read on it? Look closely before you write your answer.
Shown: -30 V
